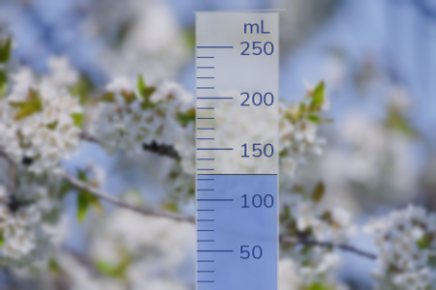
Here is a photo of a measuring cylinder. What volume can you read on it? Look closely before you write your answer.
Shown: 125 mL
